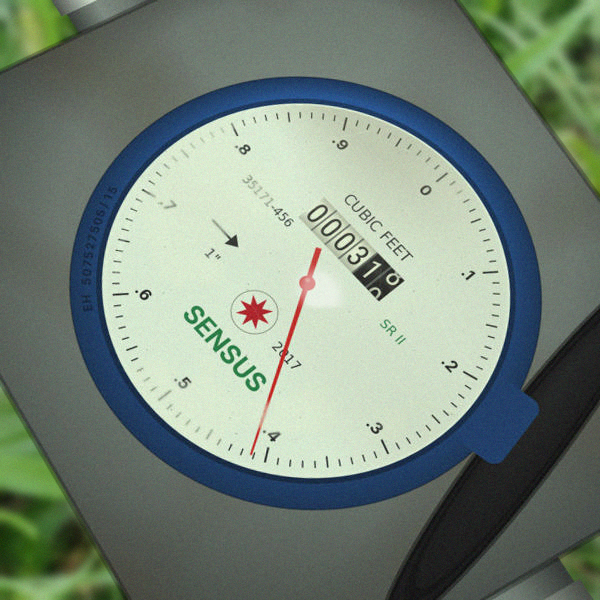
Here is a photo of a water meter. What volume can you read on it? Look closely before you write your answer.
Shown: 318.41 ft³
